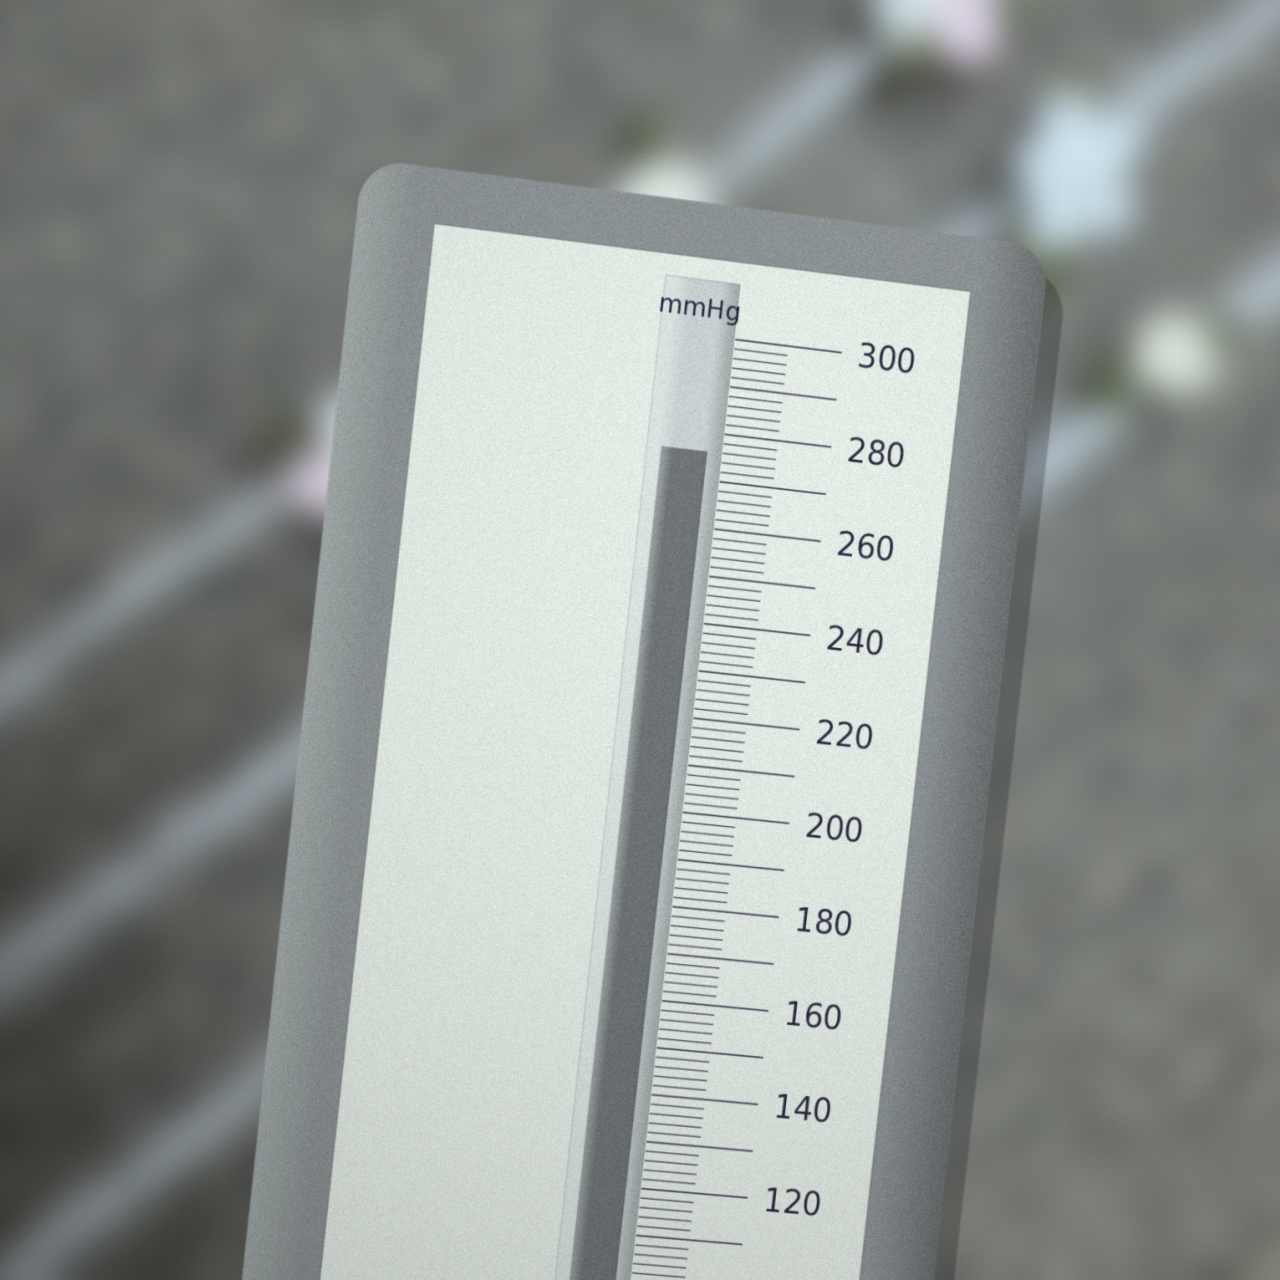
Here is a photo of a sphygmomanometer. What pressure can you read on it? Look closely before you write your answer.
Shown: 276 mmHg
